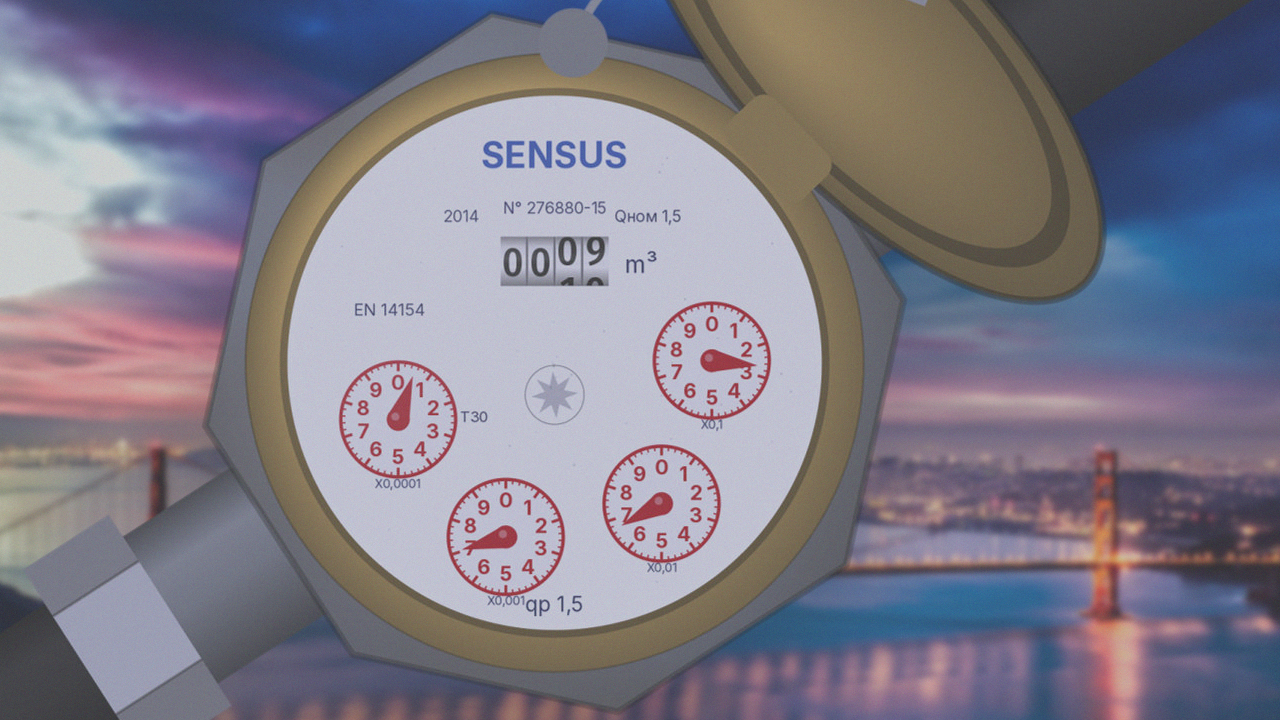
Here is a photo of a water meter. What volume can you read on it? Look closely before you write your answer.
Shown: 9.2670 m³
